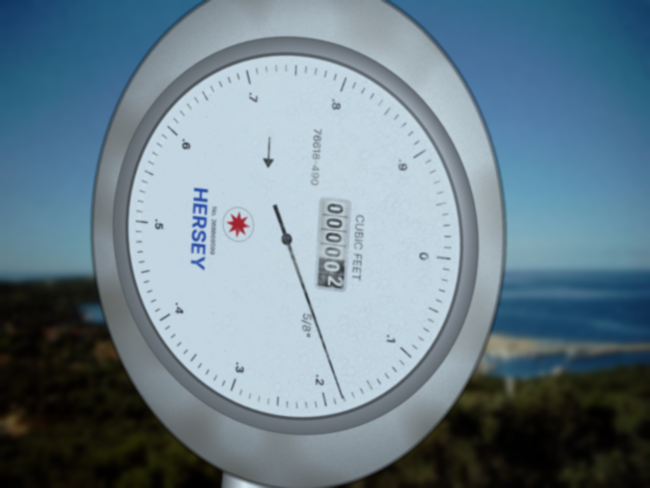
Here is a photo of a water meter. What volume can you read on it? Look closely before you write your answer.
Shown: 2.18 ft³
